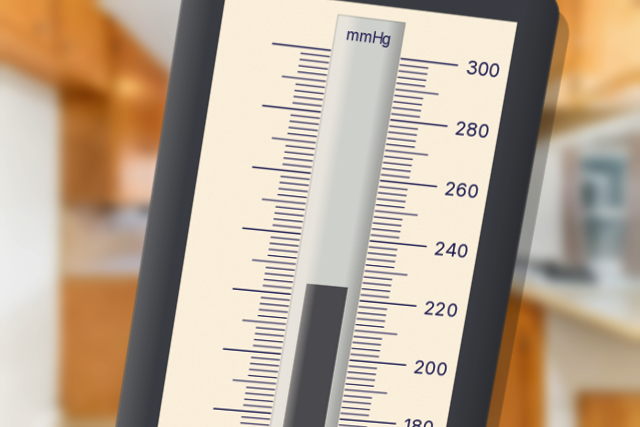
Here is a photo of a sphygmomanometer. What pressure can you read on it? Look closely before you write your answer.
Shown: 224 mmHg
